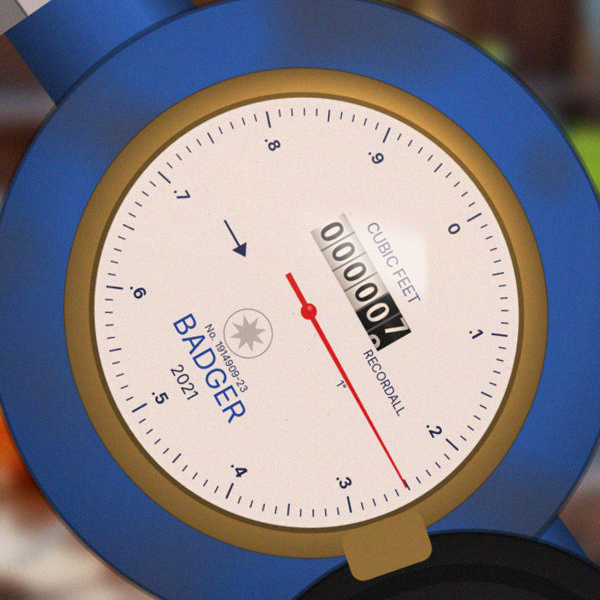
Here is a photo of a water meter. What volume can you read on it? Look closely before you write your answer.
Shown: 7.25 ft³
